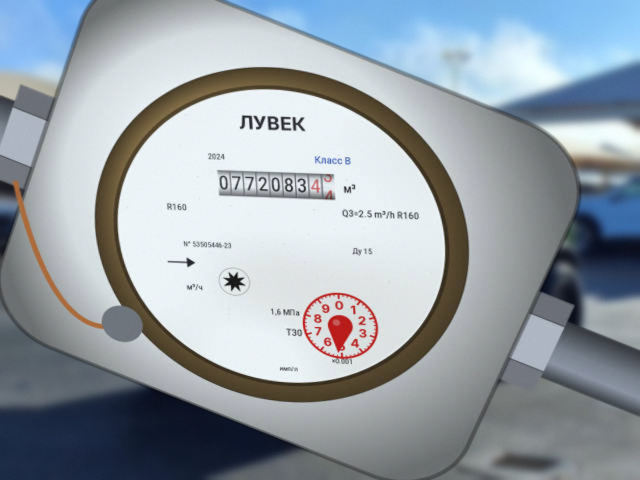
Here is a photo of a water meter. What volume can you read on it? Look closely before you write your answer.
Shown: 772083.435 m³
